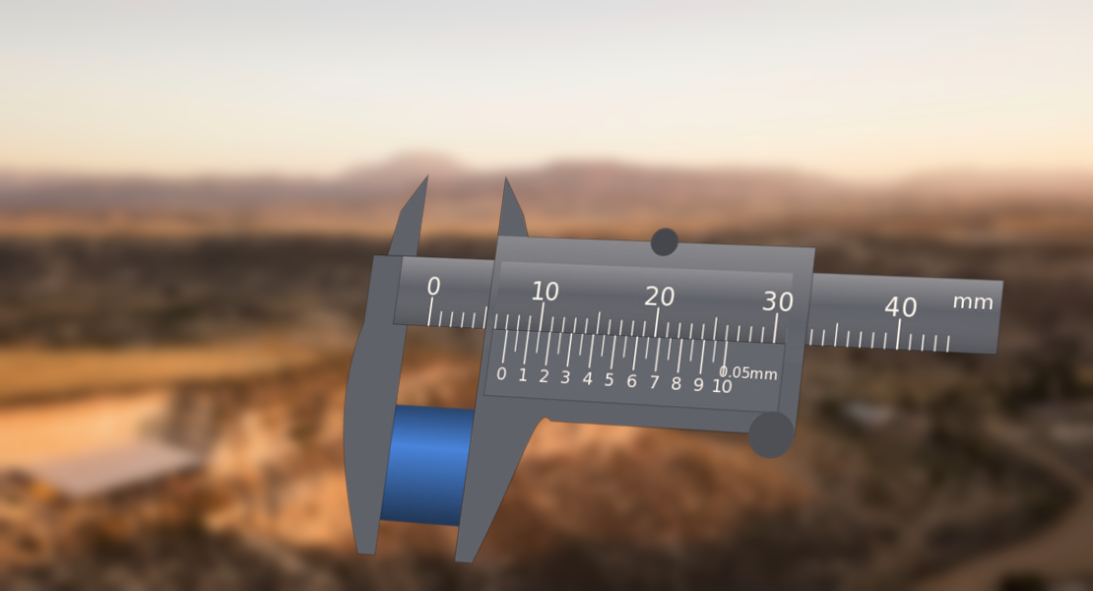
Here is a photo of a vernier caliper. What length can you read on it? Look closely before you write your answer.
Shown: 7.1 mm
